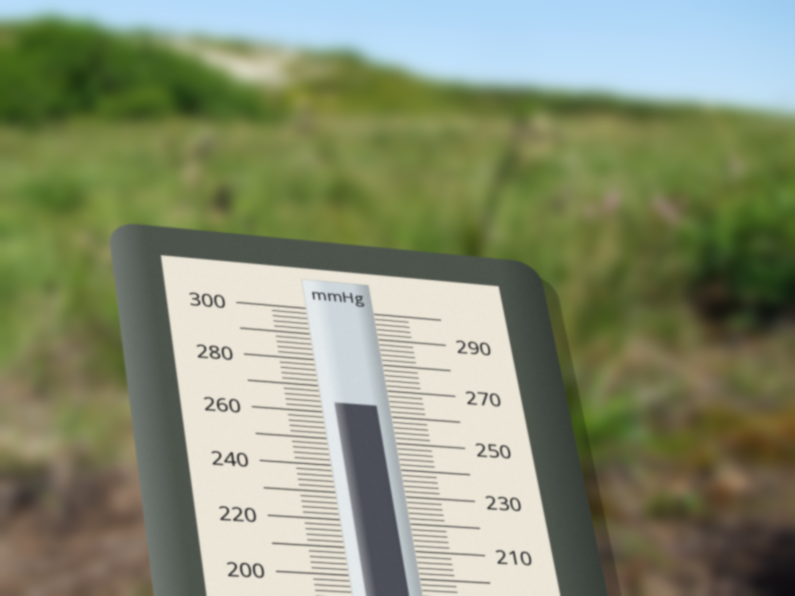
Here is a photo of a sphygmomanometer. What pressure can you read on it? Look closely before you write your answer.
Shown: 264 mmHg
